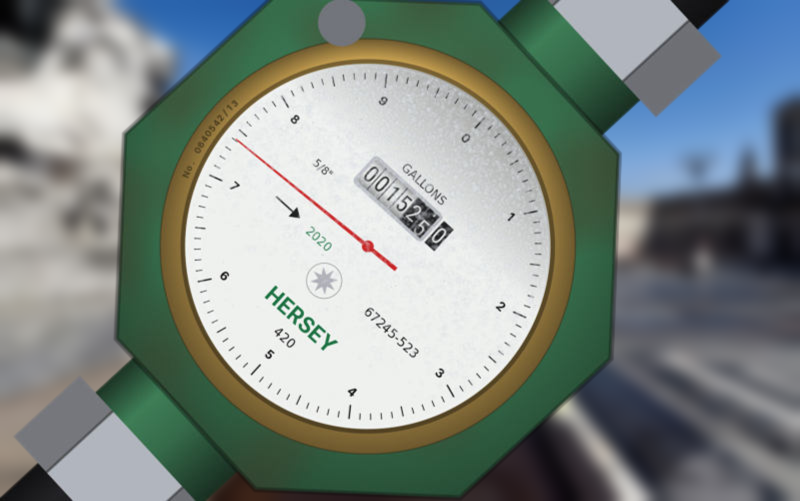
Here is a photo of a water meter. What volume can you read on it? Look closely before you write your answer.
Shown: 15247.4 gal
